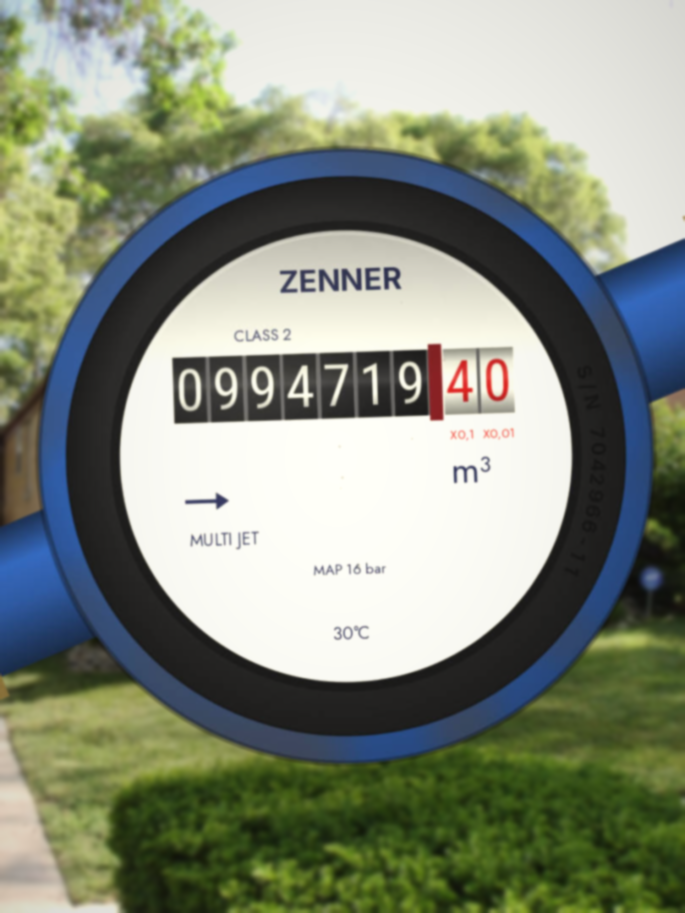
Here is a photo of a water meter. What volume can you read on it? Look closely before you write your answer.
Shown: 994719.40 m³
